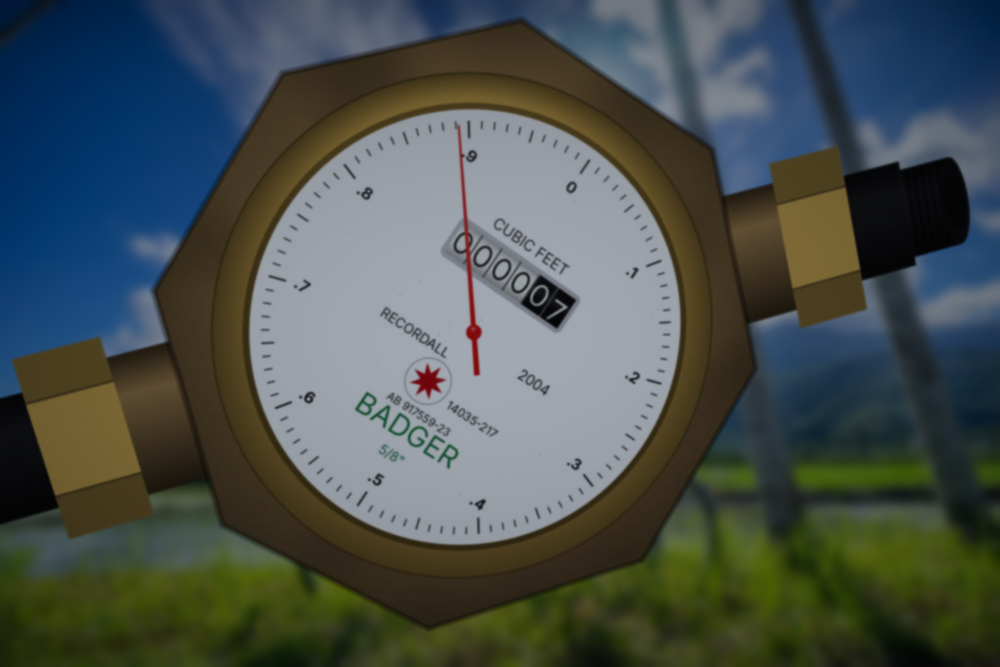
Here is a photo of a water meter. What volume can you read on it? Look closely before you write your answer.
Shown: 6.89 ft³
